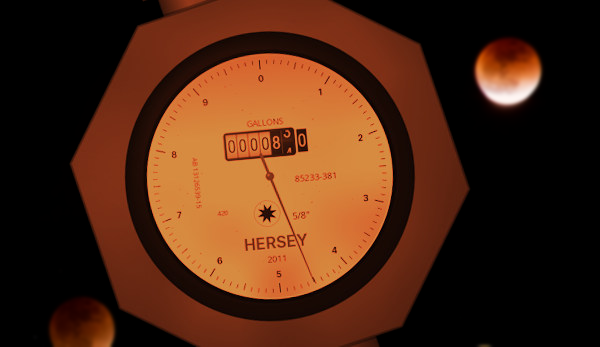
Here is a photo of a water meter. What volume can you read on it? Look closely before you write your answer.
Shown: 834.5 gal
